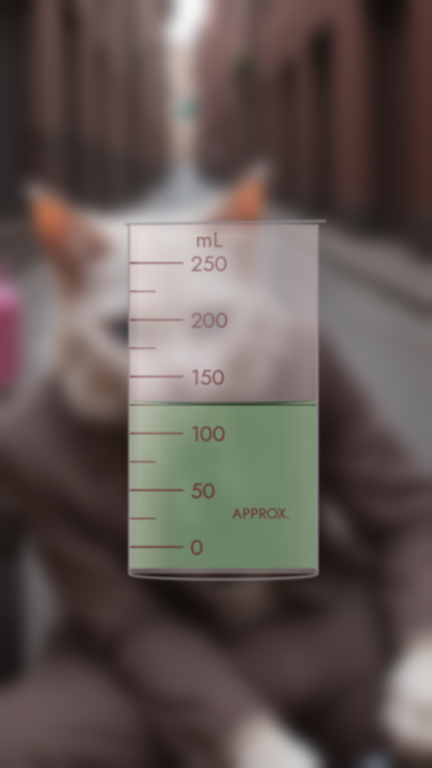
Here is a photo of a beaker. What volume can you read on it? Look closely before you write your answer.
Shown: 125 mL
